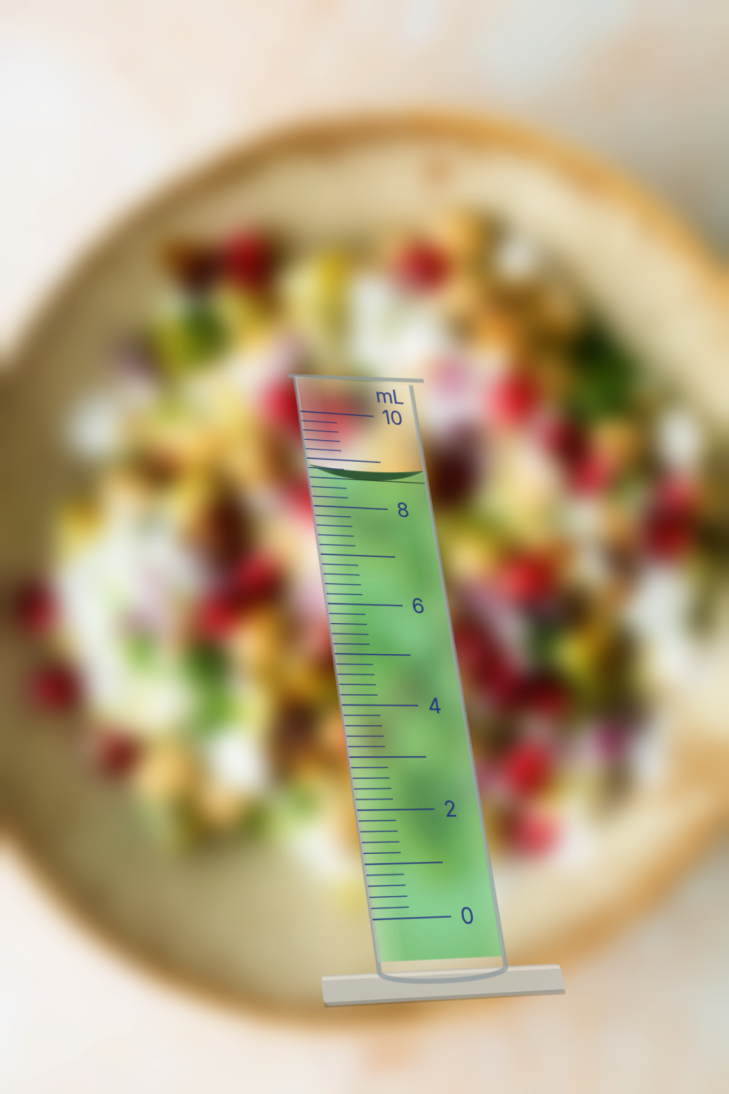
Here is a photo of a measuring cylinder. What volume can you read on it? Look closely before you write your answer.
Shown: 8.6 mL
